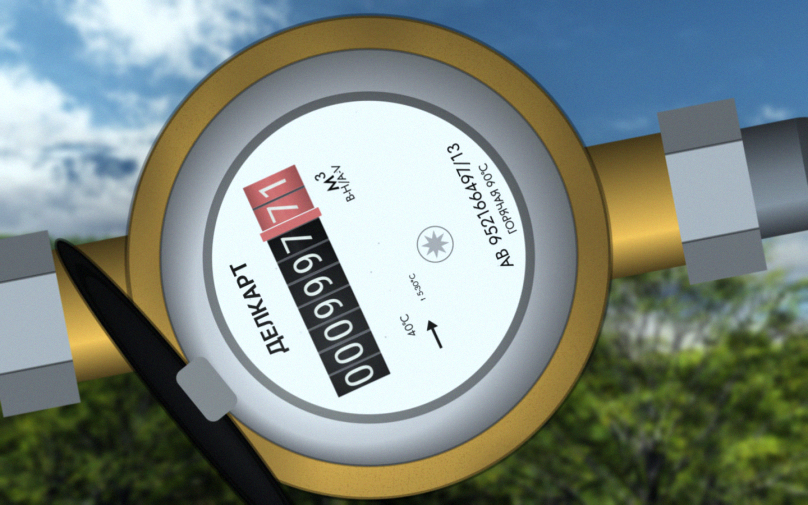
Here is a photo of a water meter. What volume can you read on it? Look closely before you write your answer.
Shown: 9997.71 m³
